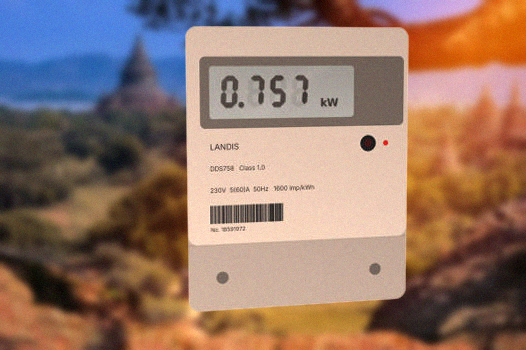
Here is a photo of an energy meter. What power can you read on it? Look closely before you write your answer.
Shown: 0.757 kW
